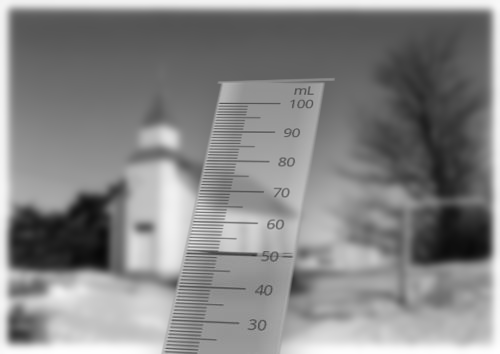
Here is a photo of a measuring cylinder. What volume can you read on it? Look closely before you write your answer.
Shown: 50 mL
